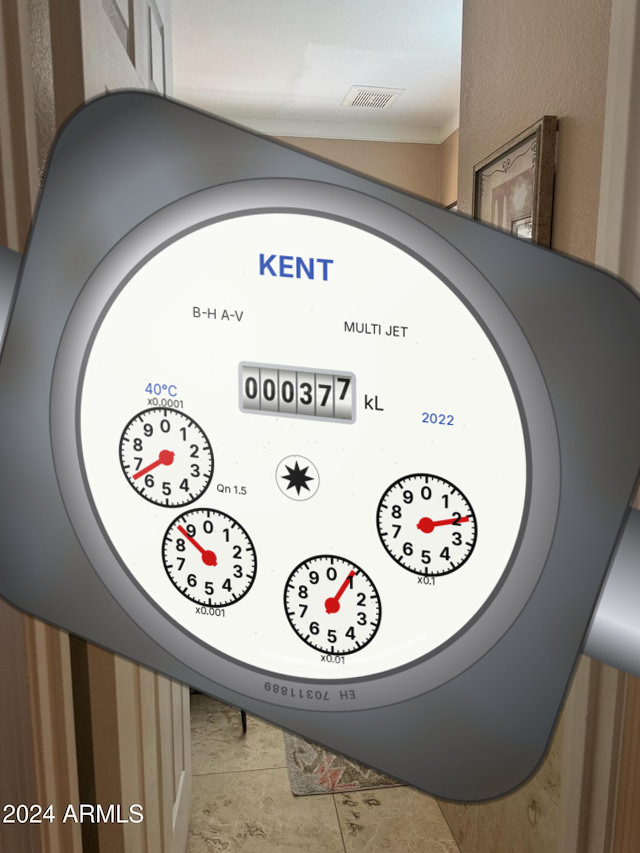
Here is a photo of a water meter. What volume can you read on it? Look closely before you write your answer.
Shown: 377.2086 kL
